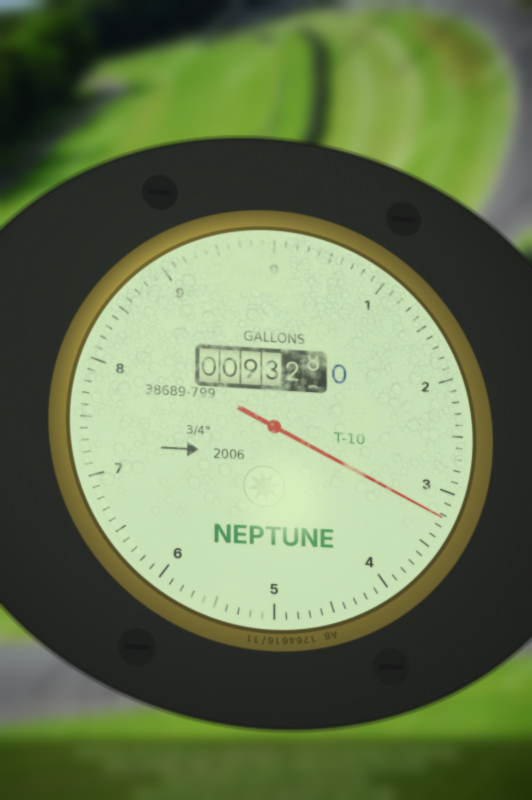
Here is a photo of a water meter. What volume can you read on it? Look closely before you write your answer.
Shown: 93283.2 gal
